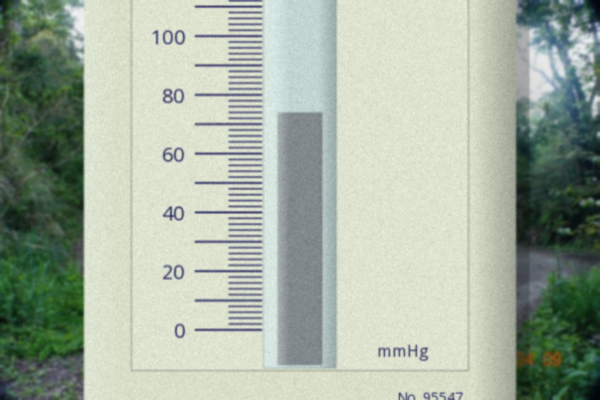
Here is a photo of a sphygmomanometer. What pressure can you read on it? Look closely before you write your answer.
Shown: 74 mmHg
